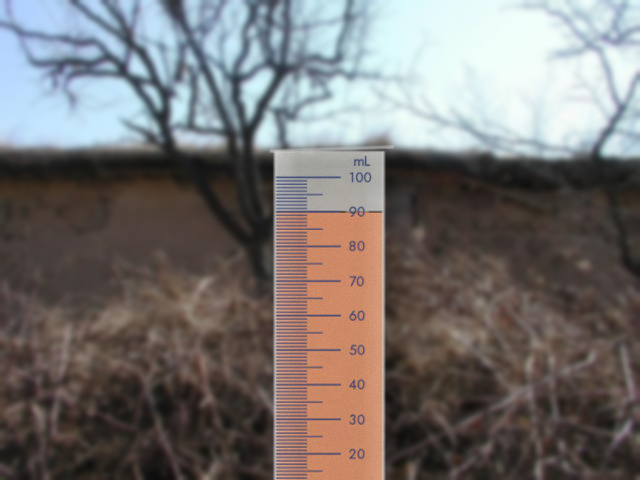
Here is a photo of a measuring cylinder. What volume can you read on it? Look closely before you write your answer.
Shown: 90 mL
